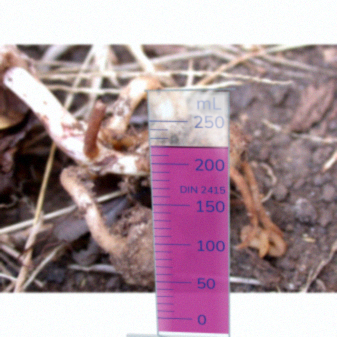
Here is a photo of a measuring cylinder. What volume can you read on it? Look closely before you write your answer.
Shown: 220 mL
